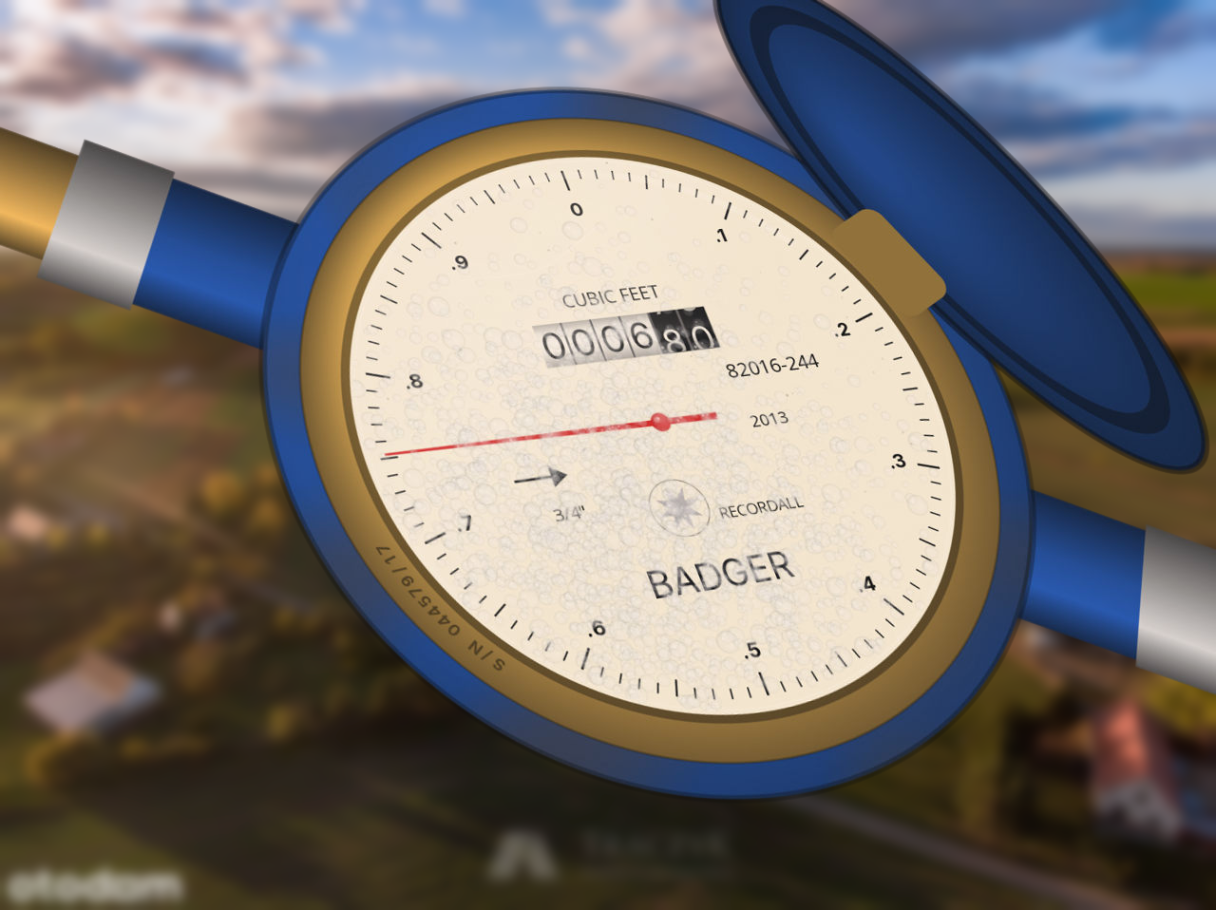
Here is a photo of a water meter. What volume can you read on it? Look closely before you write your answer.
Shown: 679.75 ft³
